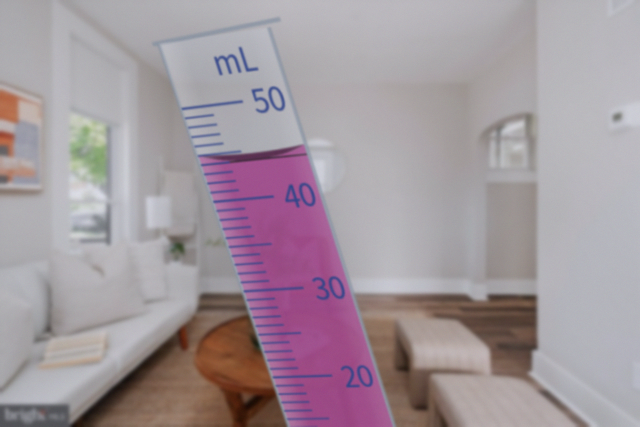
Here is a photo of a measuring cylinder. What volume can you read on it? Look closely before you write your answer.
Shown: 44 mL
